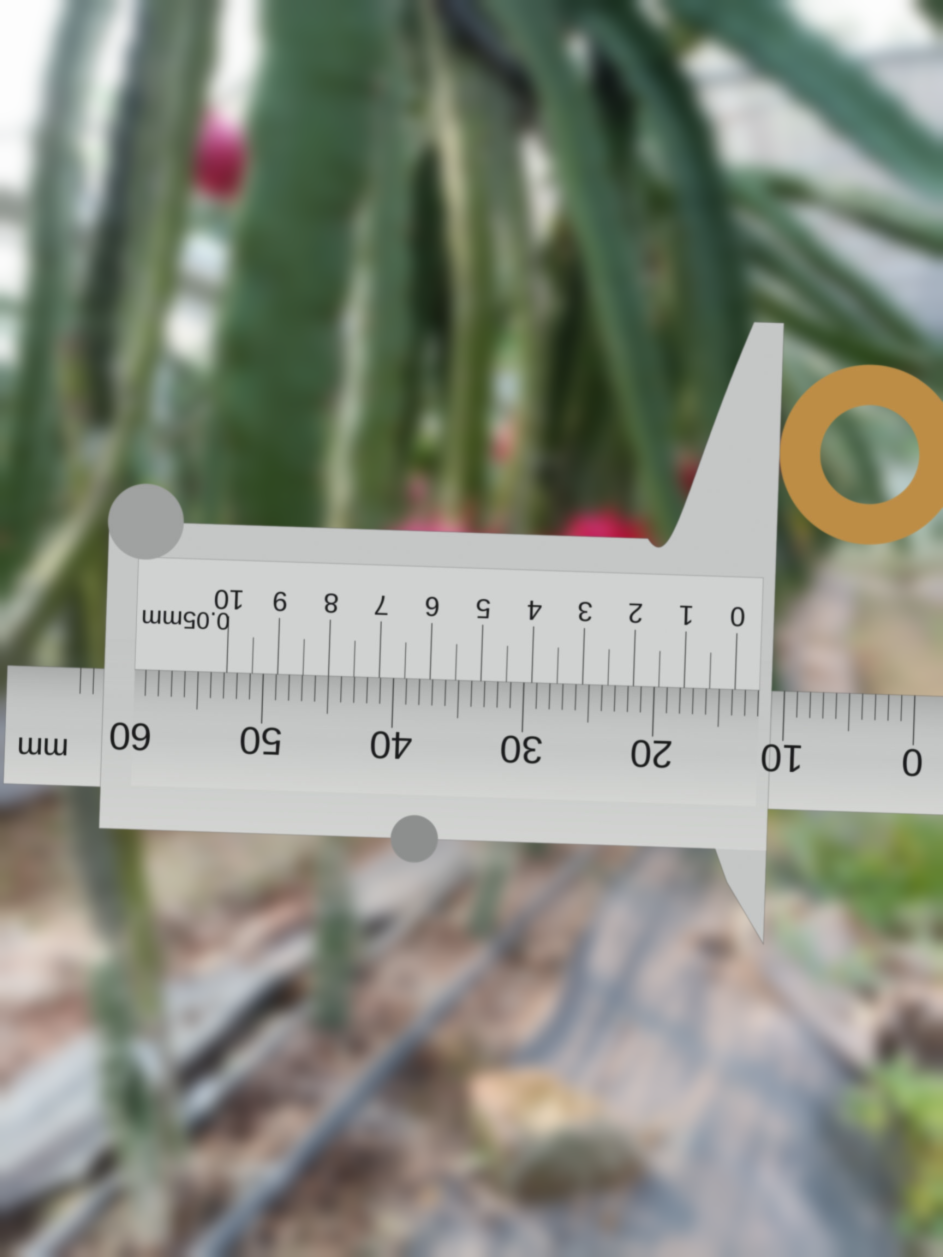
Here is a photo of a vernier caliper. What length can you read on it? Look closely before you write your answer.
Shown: 13.8 mm
